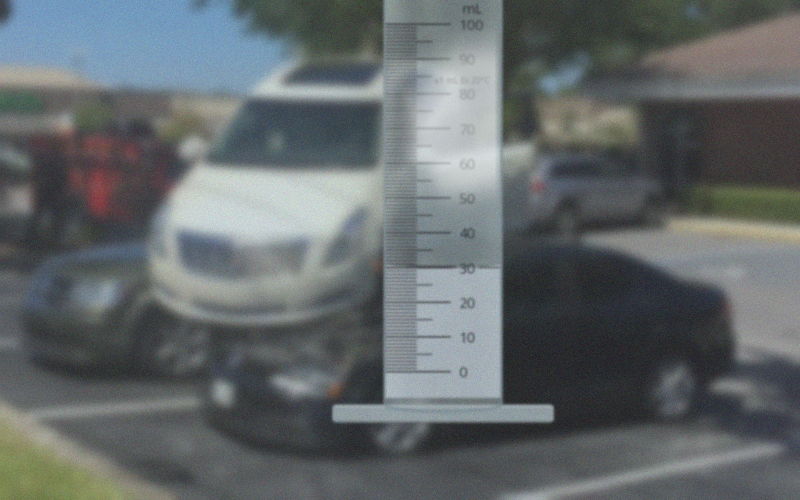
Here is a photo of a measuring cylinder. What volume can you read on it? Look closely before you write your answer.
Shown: 30 mL
